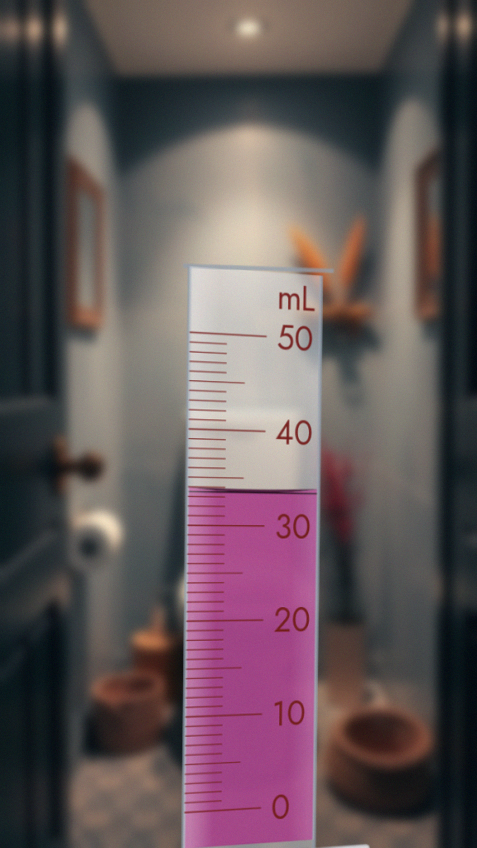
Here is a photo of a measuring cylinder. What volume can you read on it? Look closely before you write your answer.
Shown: 33.5 mL
